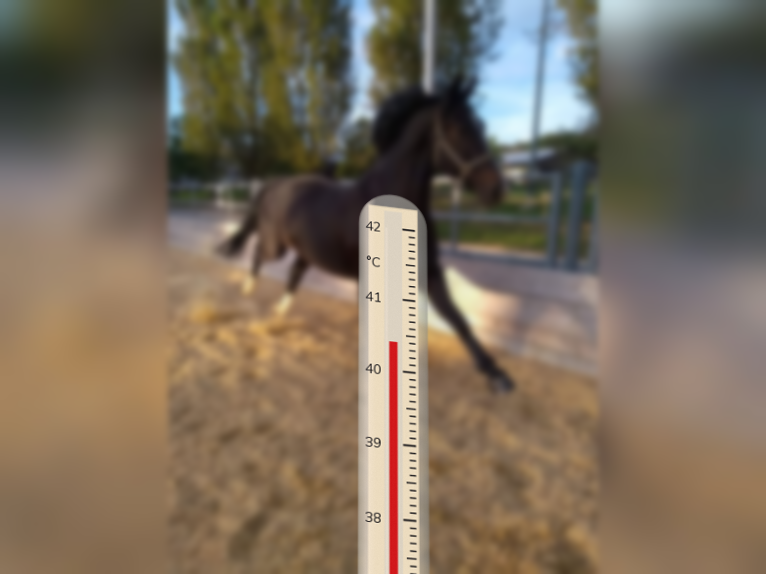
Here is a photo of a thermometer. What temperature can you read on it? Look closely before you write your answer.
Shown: 40.4 °C
